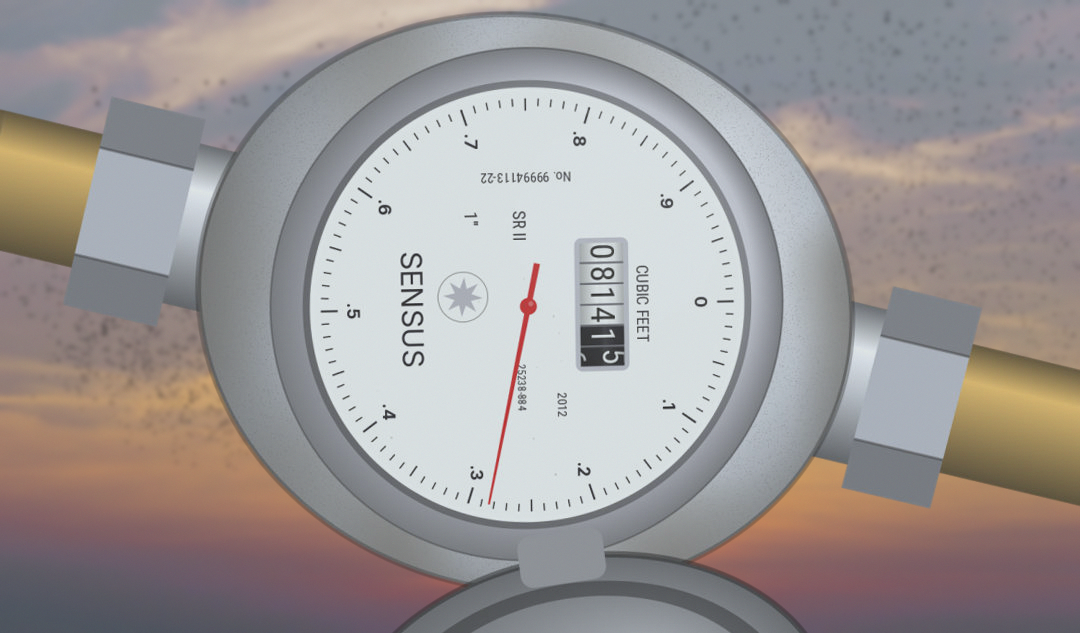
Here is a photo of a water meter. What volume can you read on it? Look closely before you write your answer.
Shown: 81415.28 ft³
